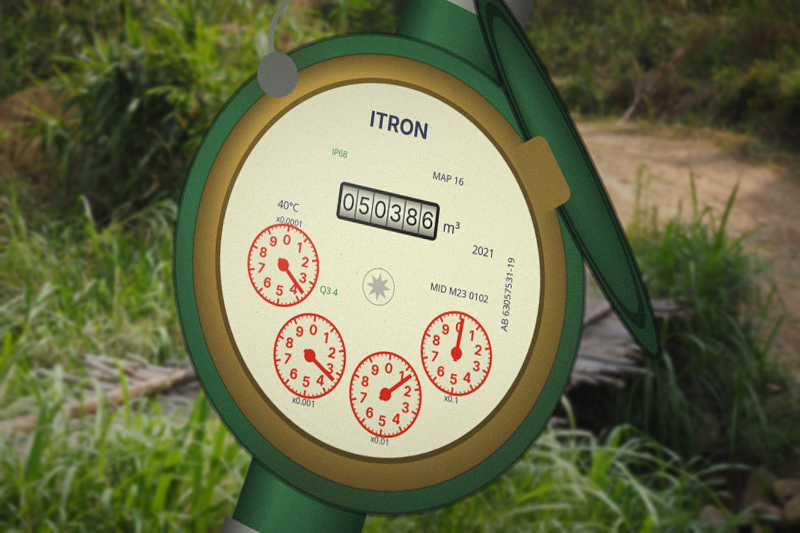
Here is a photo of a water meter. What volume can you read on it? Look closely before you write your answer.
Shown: 50386.0133 m³
